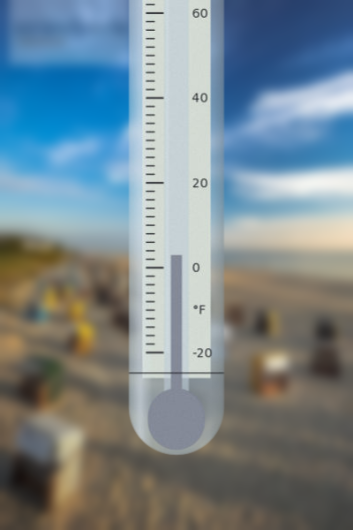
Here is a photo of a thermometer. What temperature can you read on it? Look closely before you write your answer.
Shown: 3 °F
